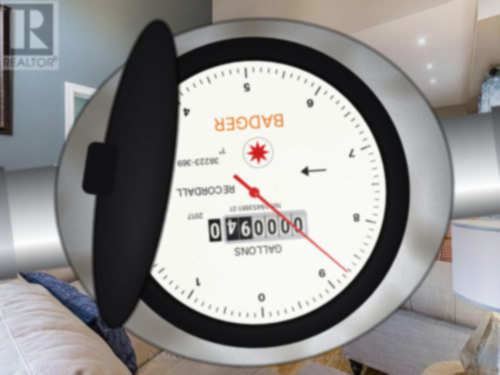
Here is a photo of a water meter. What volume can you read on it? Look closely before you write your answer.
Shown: 938.7 gal
